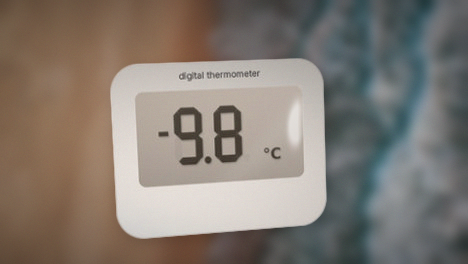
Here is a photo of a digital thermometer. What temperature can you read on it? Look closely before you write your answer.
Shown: -9.8 °C
